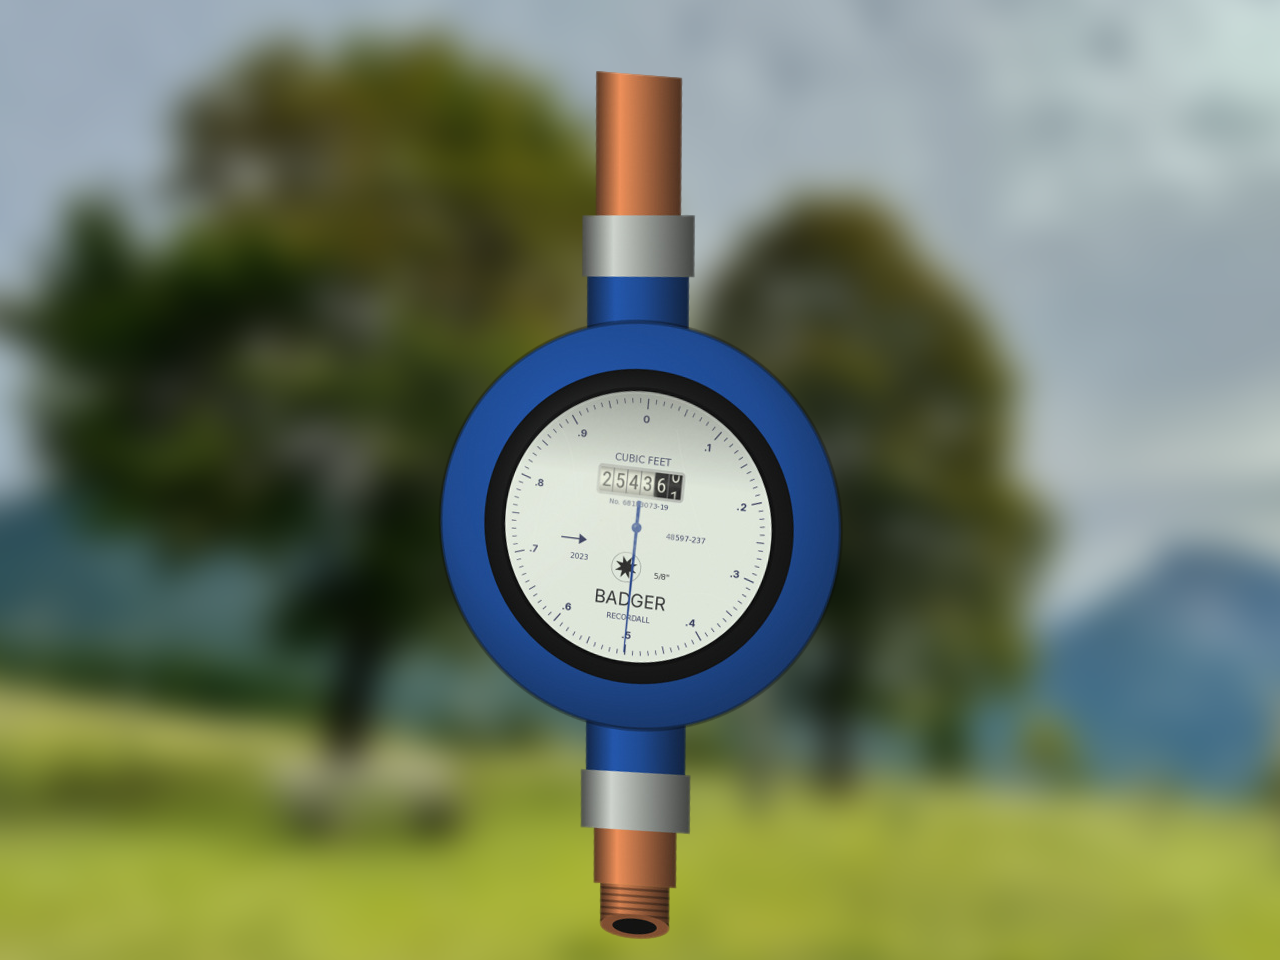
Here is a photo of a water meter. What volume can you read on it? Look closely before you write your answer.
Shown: 254360.50 ft³
